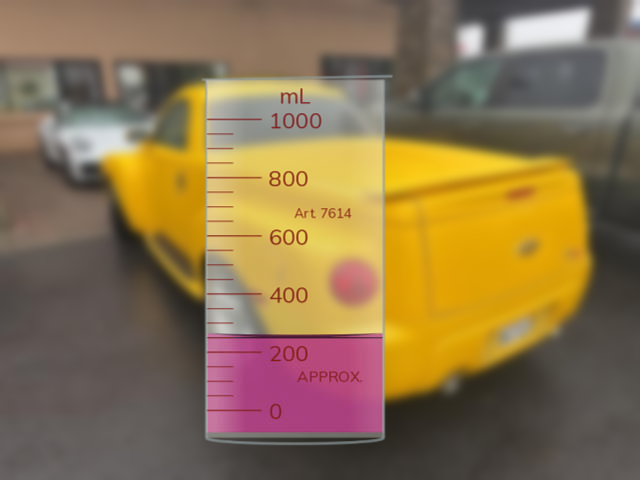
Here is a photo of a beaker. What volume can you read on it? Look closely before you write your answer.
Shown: 250 mL
